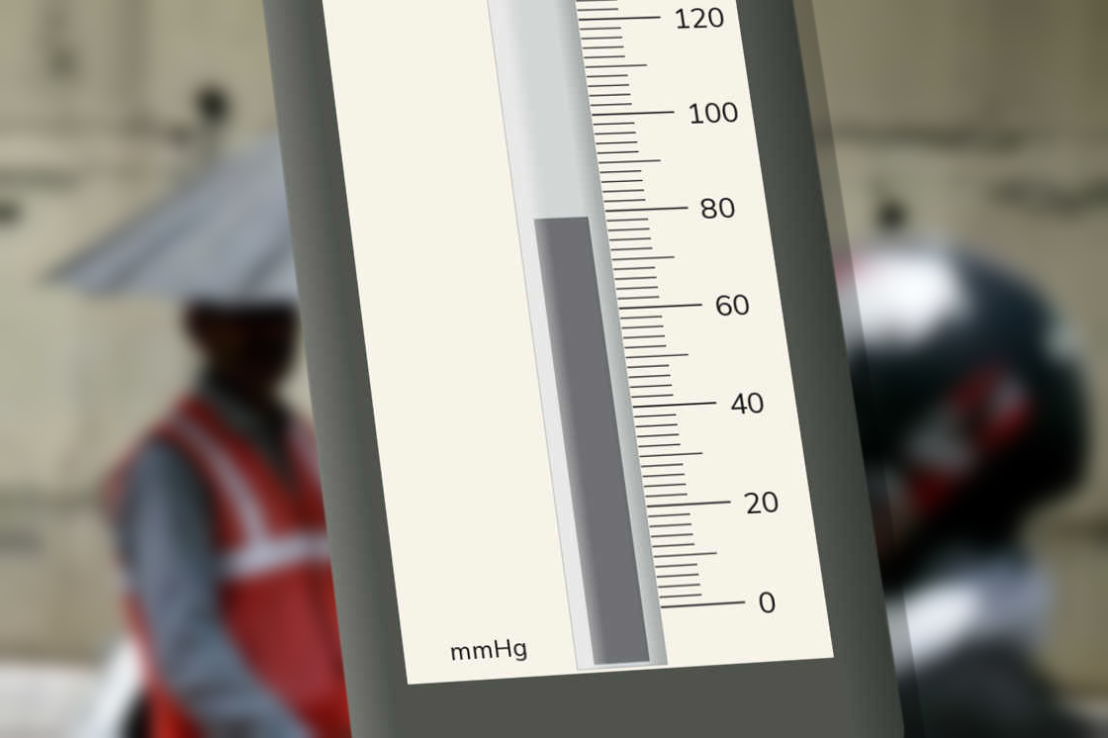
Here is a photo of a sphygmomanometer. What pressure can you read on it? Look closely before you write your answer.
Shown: 79 mmHg
